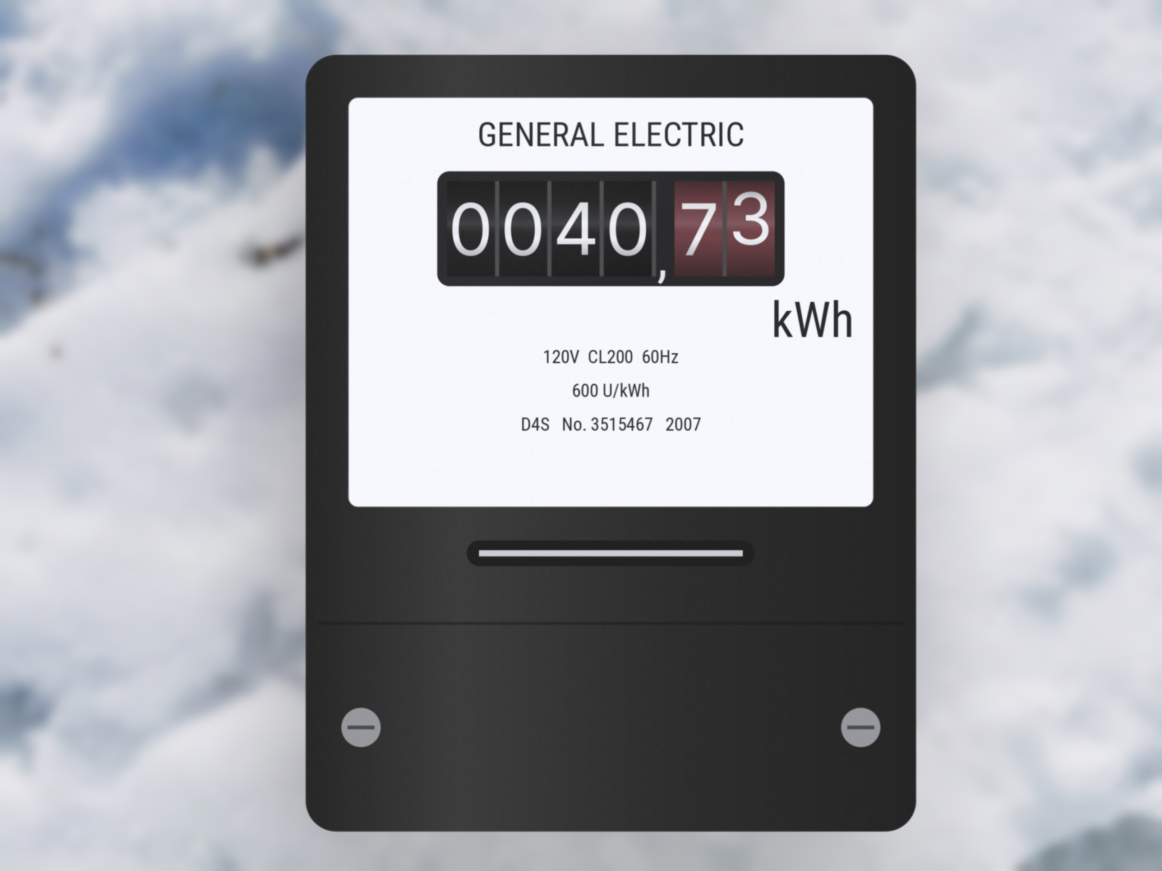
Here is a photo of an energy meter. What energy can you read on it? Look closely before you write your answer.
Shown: 40.73 kWh
